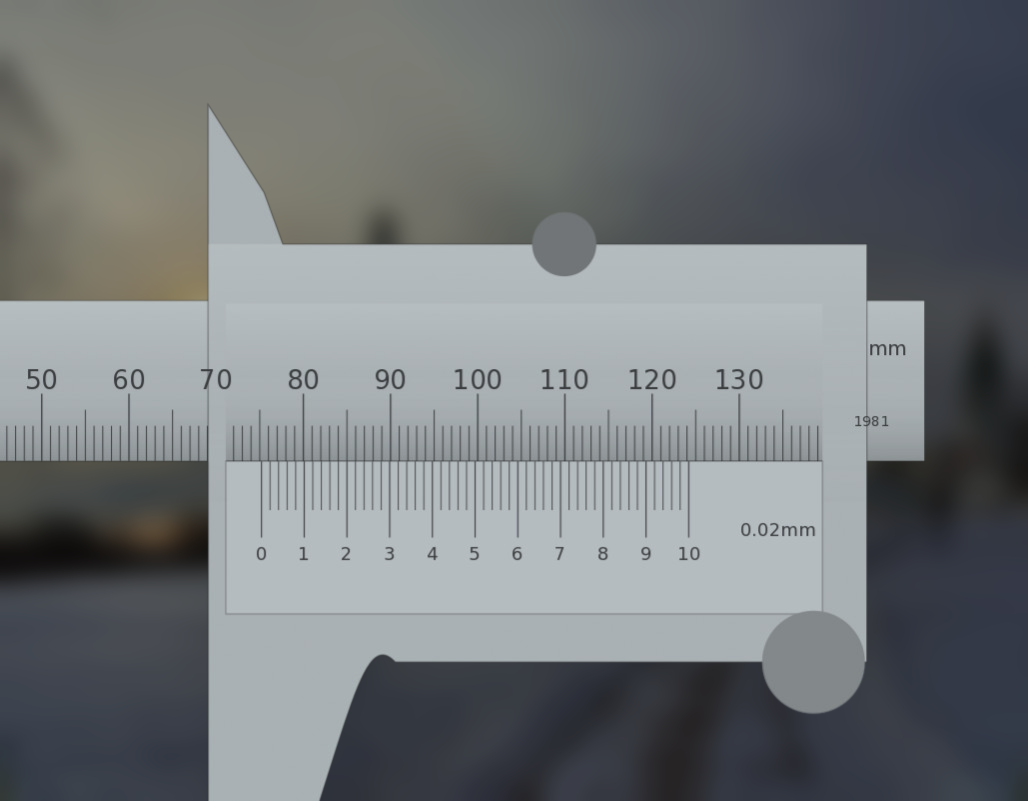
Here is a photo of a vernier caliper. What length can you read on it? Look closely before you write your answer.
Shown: 75.2 mm
